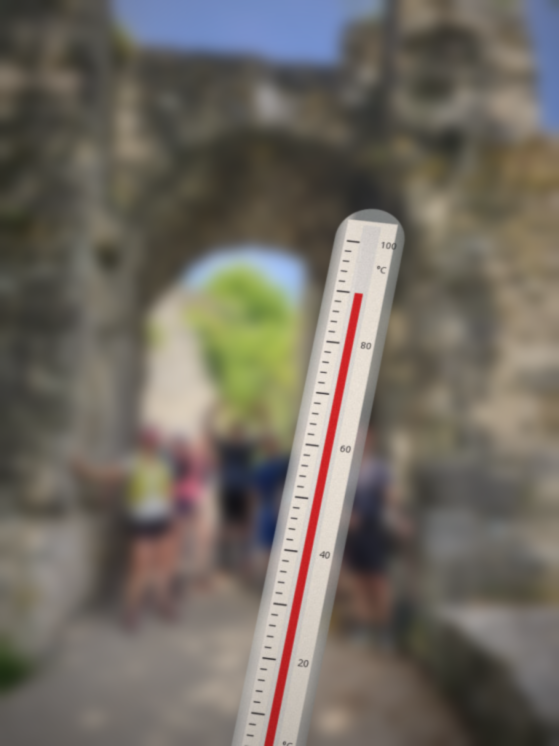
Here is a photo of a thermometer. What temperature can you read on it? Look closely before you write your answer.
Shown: 90 °C
